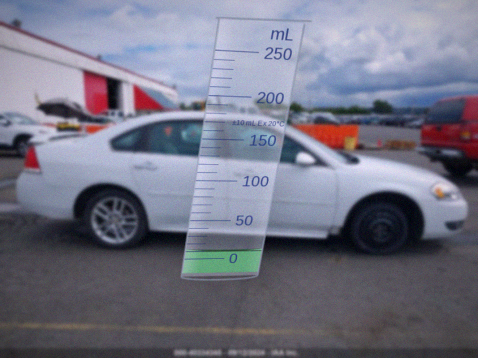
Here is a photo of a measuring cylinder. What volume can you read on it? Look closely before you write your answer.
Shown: 10 mL
